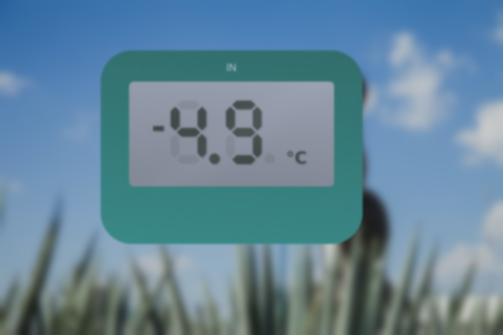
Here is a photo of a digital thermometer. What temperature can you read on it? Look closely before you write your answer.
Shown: -4.9 °C
